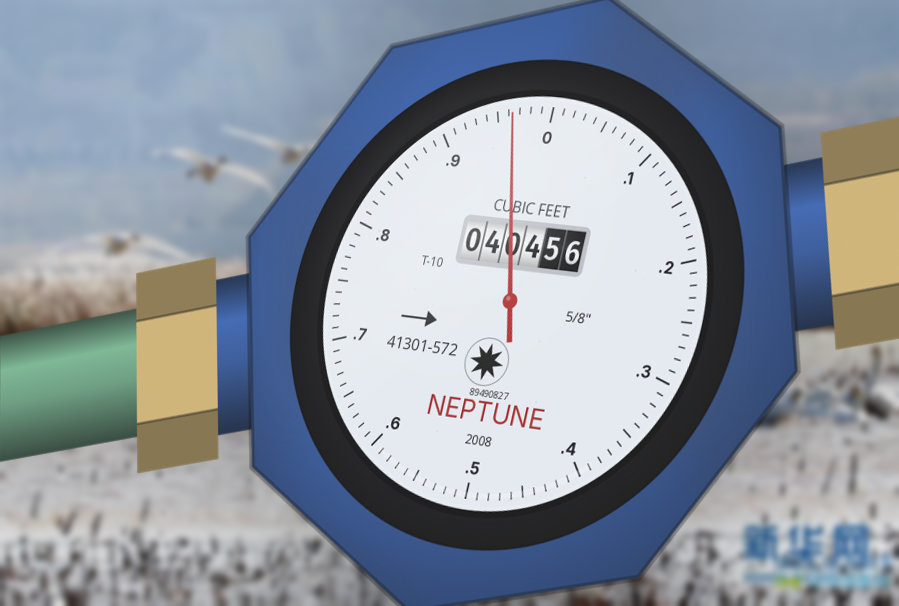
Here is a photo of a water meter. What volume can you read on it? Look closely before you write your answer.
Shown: 40455.96 ft³
